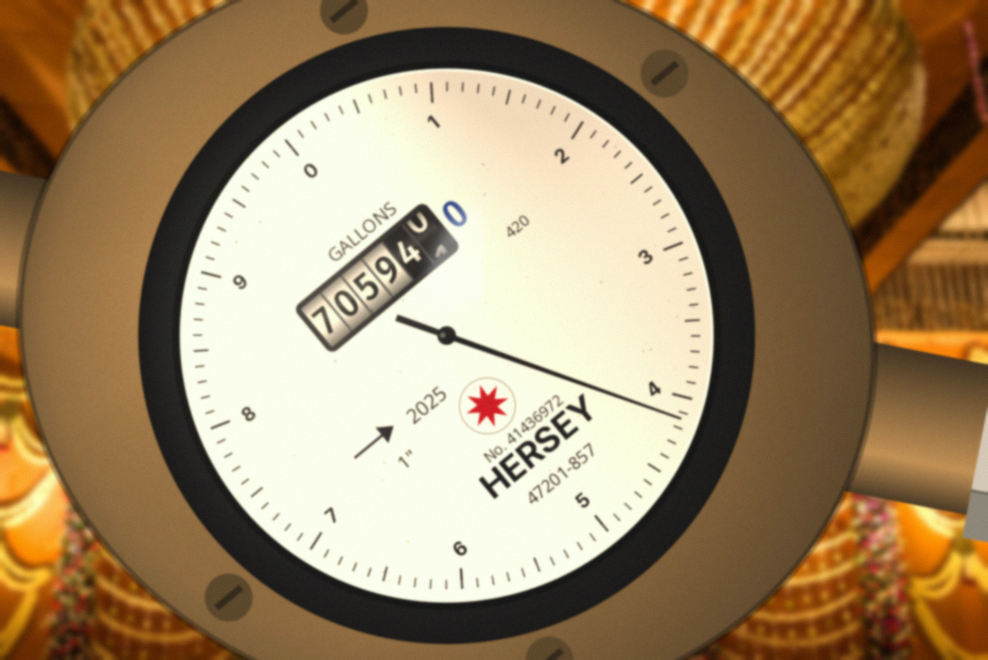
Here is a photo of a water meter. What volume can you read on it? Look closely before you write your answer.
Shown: 7059404.1 gal
